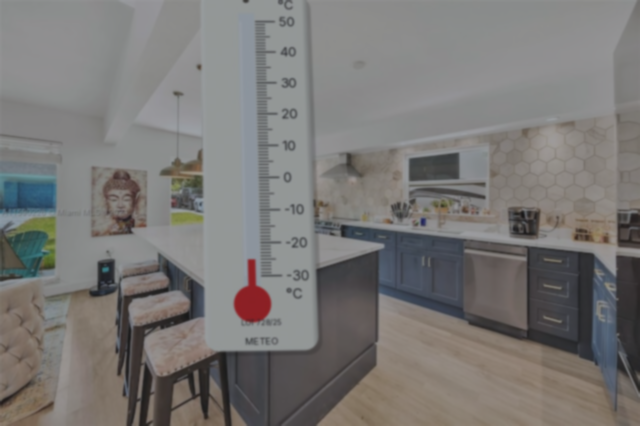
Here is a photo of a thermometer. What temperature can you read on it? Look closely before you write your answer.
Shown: -25 °C
